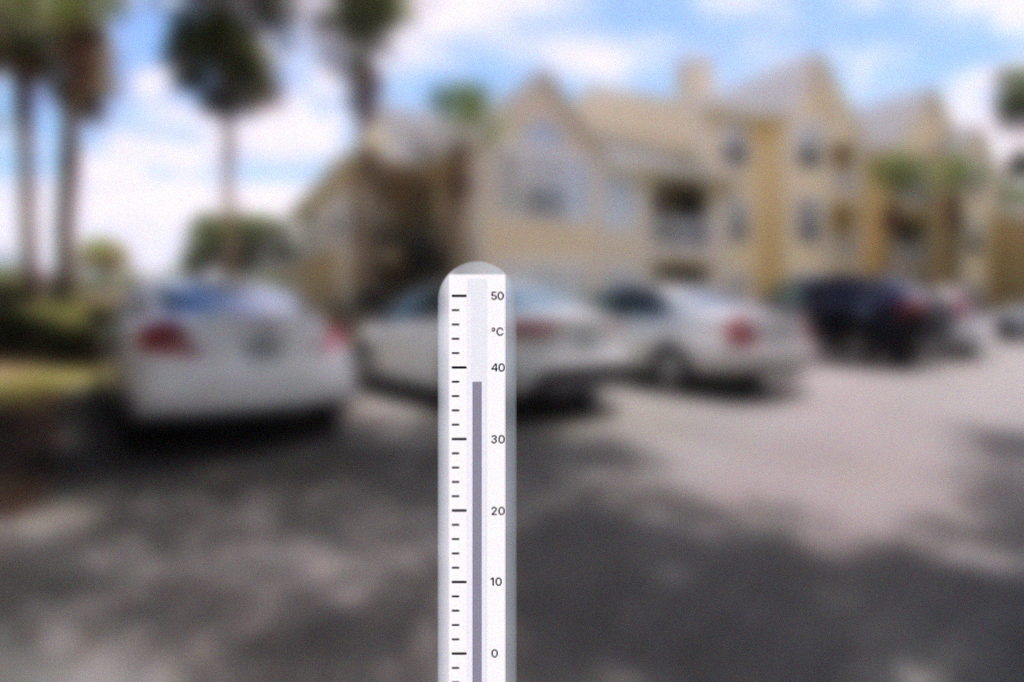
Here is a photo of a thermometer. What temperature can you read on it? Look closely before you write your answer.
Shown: 38 °C
